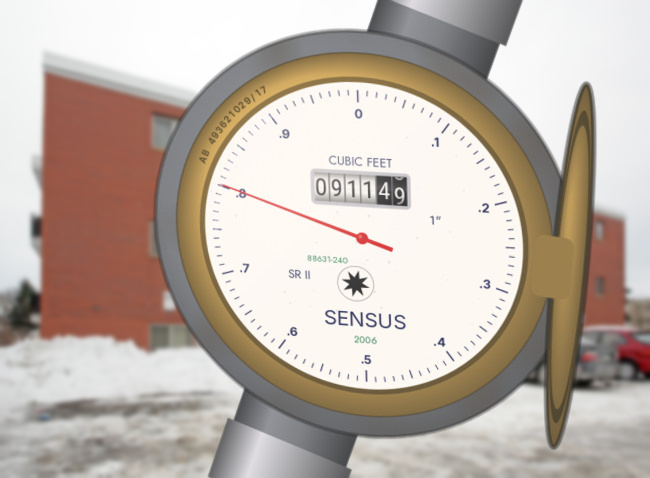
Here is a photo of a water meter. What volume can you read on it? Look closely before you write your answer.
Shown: 91148.80 ft³
